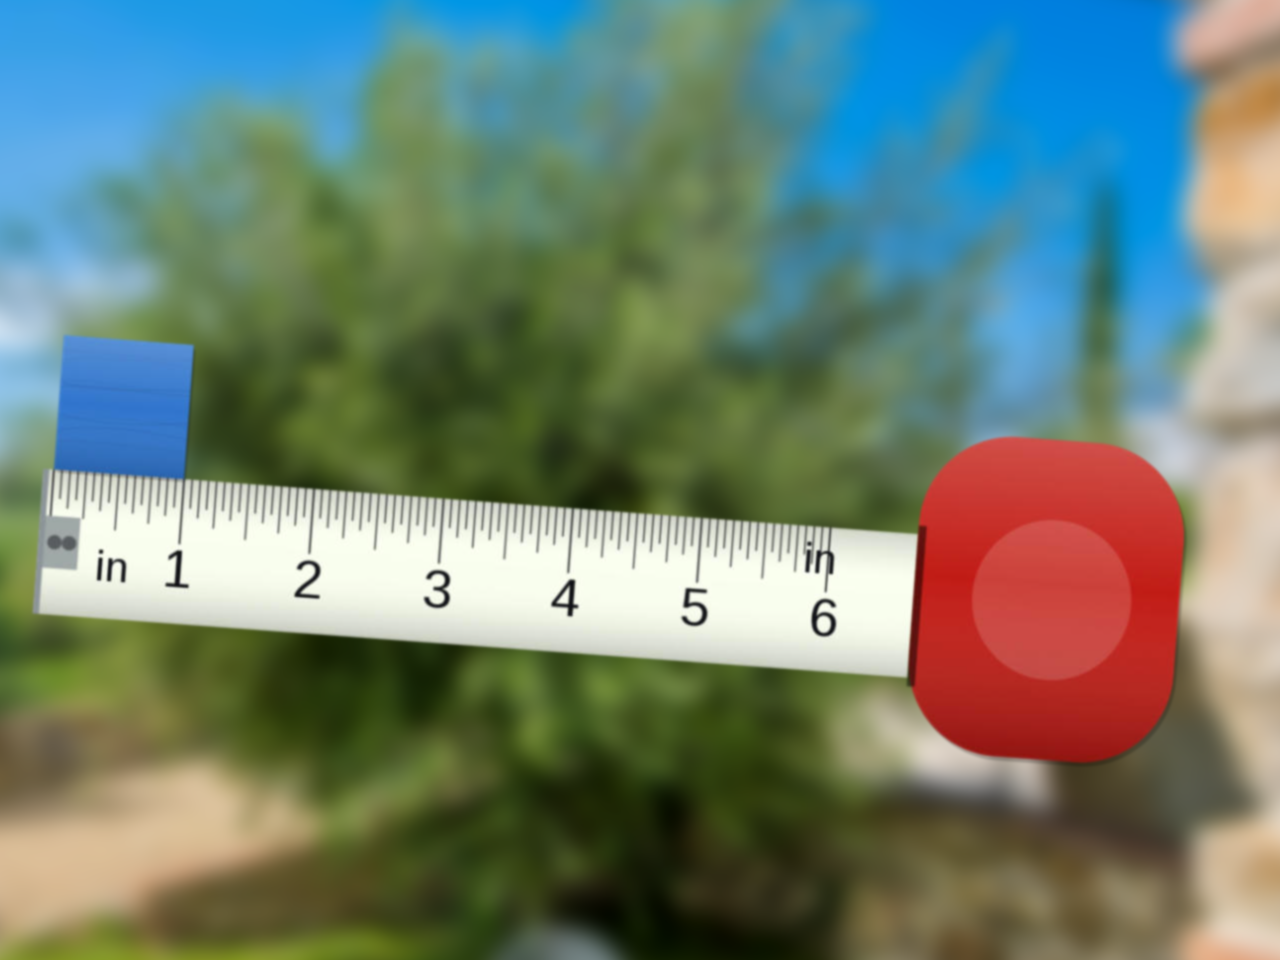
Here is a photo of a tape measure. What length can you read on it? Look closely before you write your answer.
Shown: 1 in
